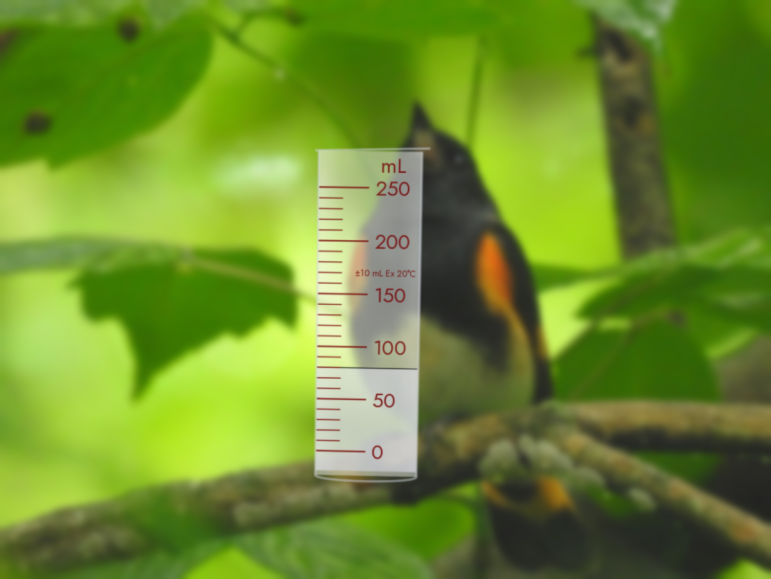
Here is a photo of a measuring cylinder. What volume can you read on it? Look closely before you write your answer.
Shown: 80 mL
